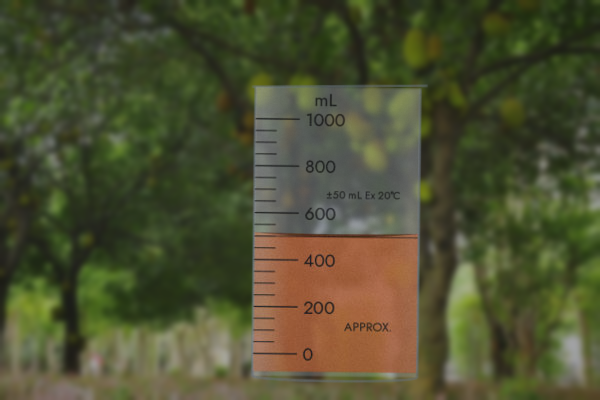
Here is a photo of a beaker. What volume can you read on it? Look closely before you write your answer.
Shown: 500 mL
